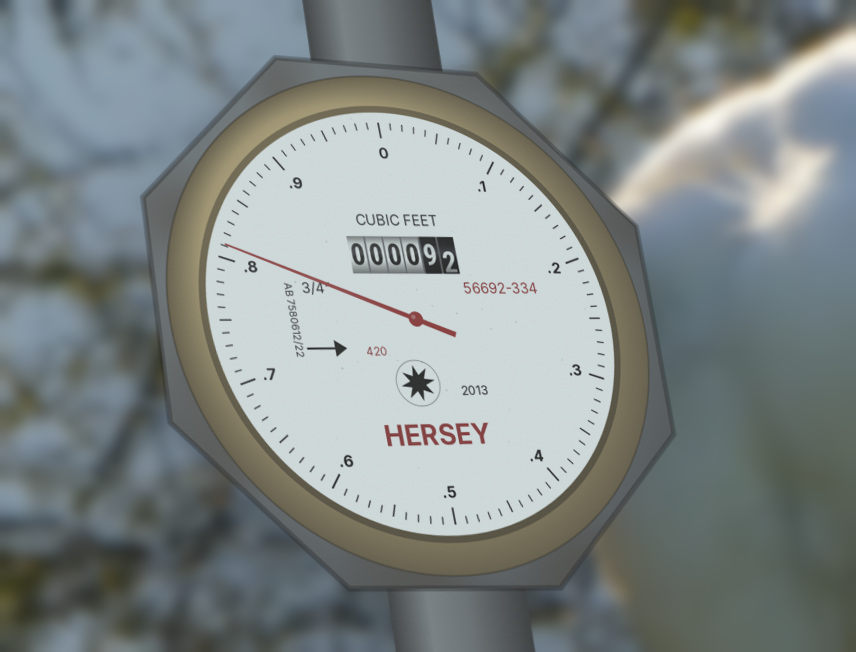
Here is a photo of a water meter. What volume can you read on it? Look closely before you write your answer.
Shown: 91.81 ft³
